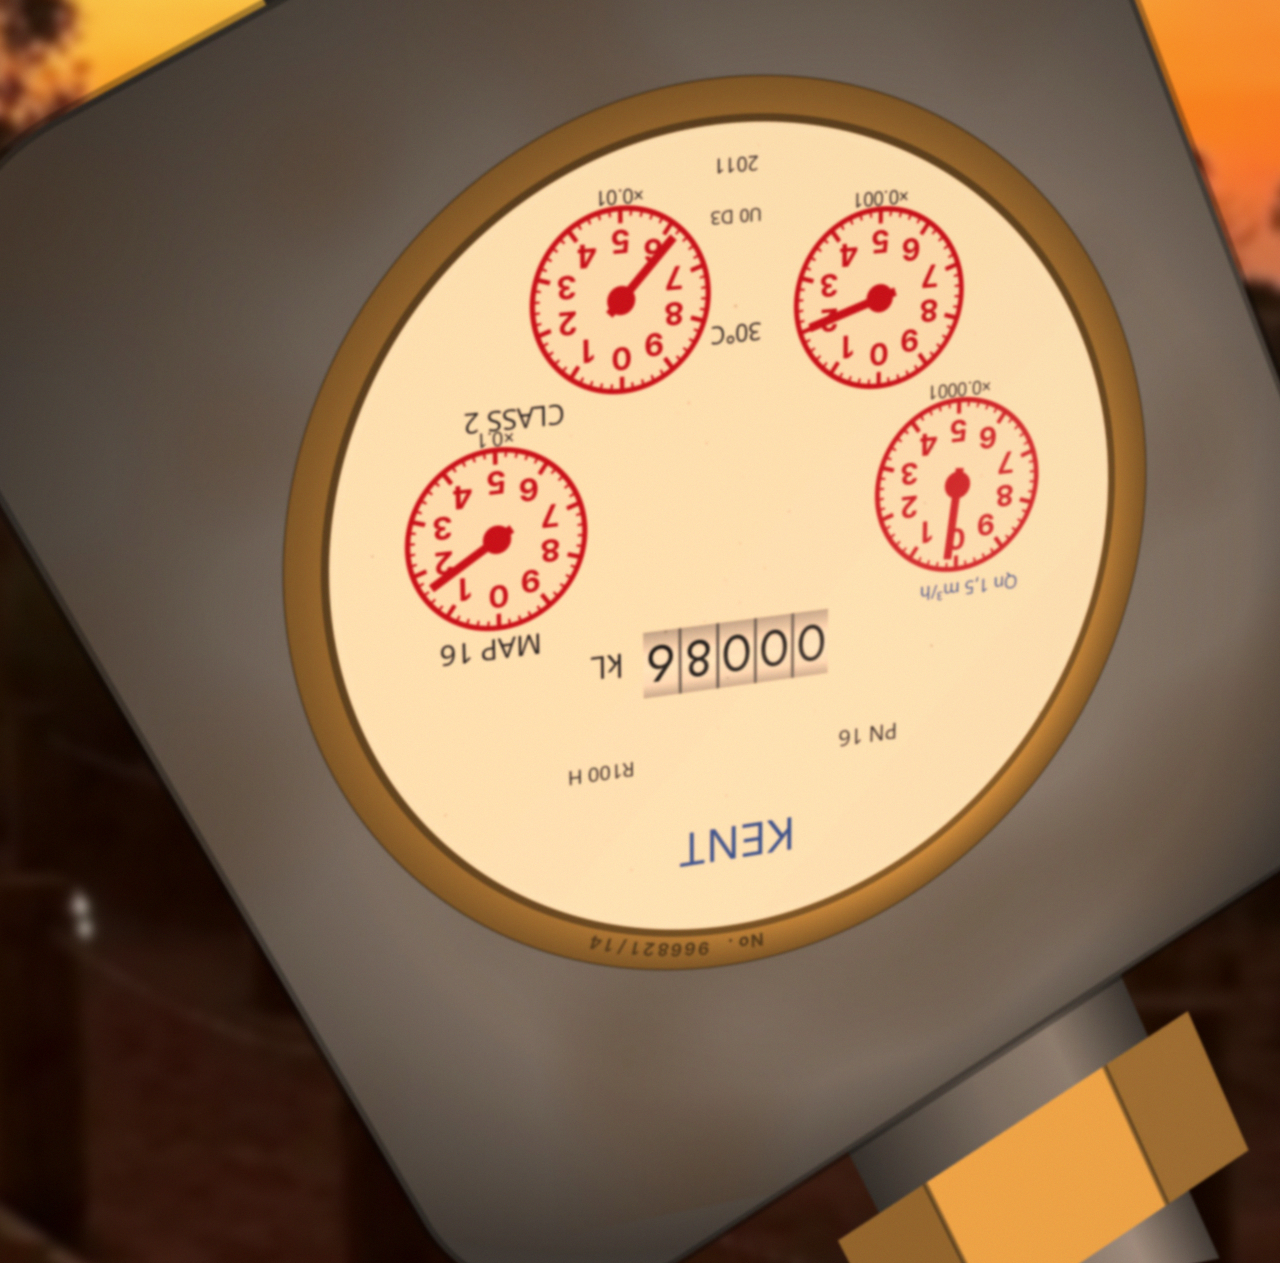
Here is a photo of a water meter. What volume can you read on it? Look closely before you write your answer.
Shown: 86.1620 kL
